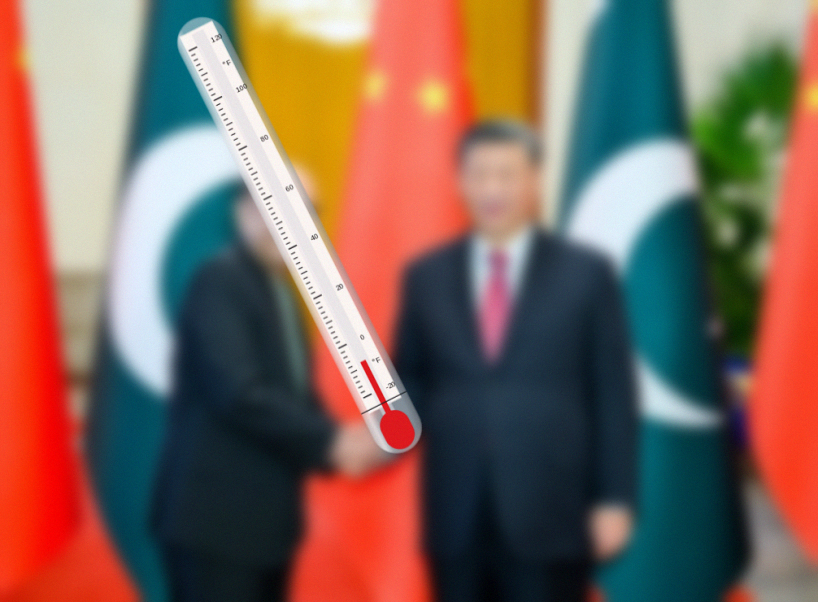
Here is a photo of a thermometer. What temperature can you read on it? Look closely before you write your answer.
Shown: -8 °F
